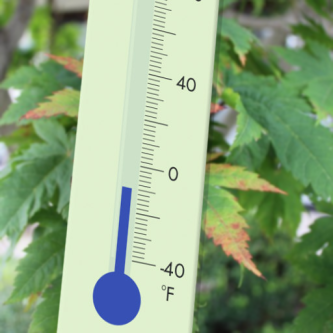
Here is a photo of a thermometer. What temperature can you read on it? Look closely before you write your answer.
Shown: -10 °F
